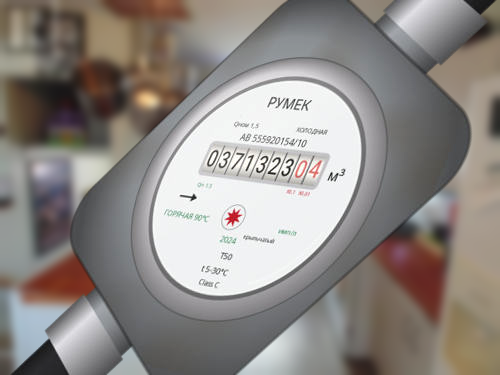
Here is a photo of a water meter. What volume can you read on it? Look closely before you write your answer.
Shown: 371323.04 m³
